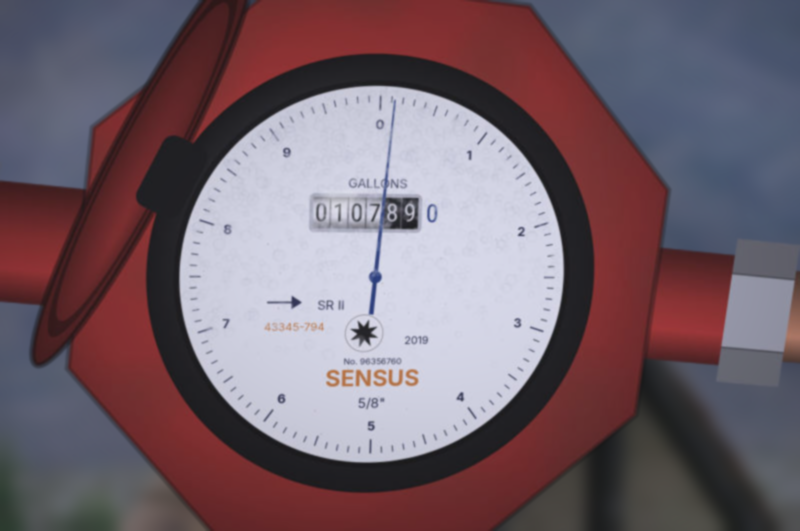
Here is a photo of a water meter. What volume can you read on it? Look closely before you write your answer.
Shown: 107890.1 gal
